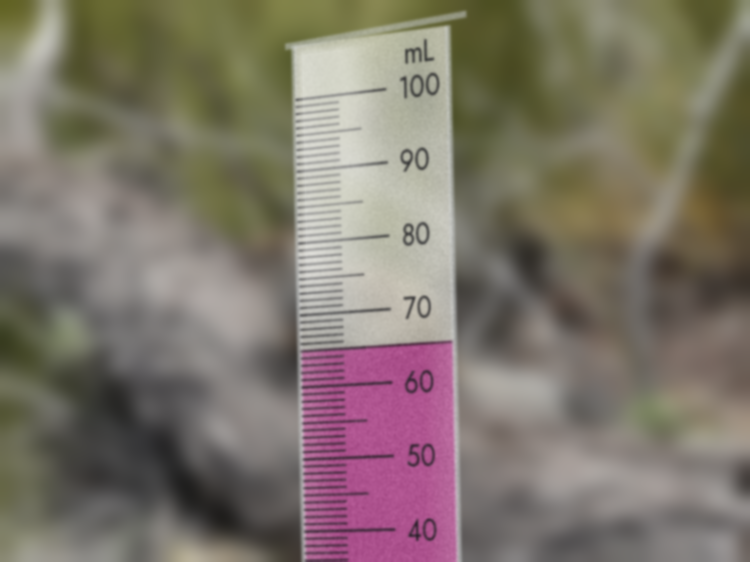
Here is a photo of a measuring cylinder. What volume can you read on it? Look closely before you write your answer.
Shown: 65 mL
